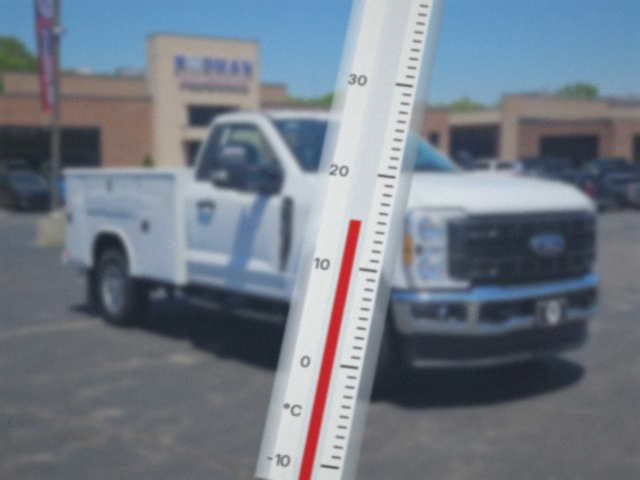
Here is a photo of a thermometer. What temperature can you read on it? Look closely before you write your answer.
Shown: 15 °C
